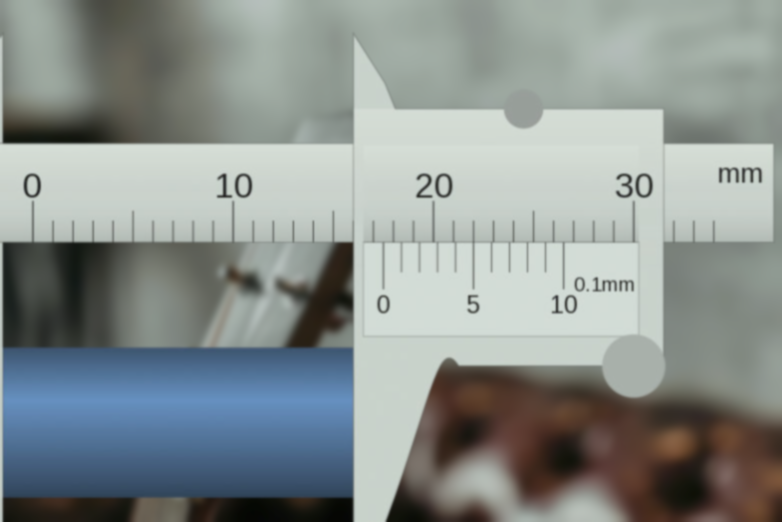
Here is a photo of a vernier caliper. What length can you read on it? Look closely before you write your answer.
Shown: 17.5 mm
